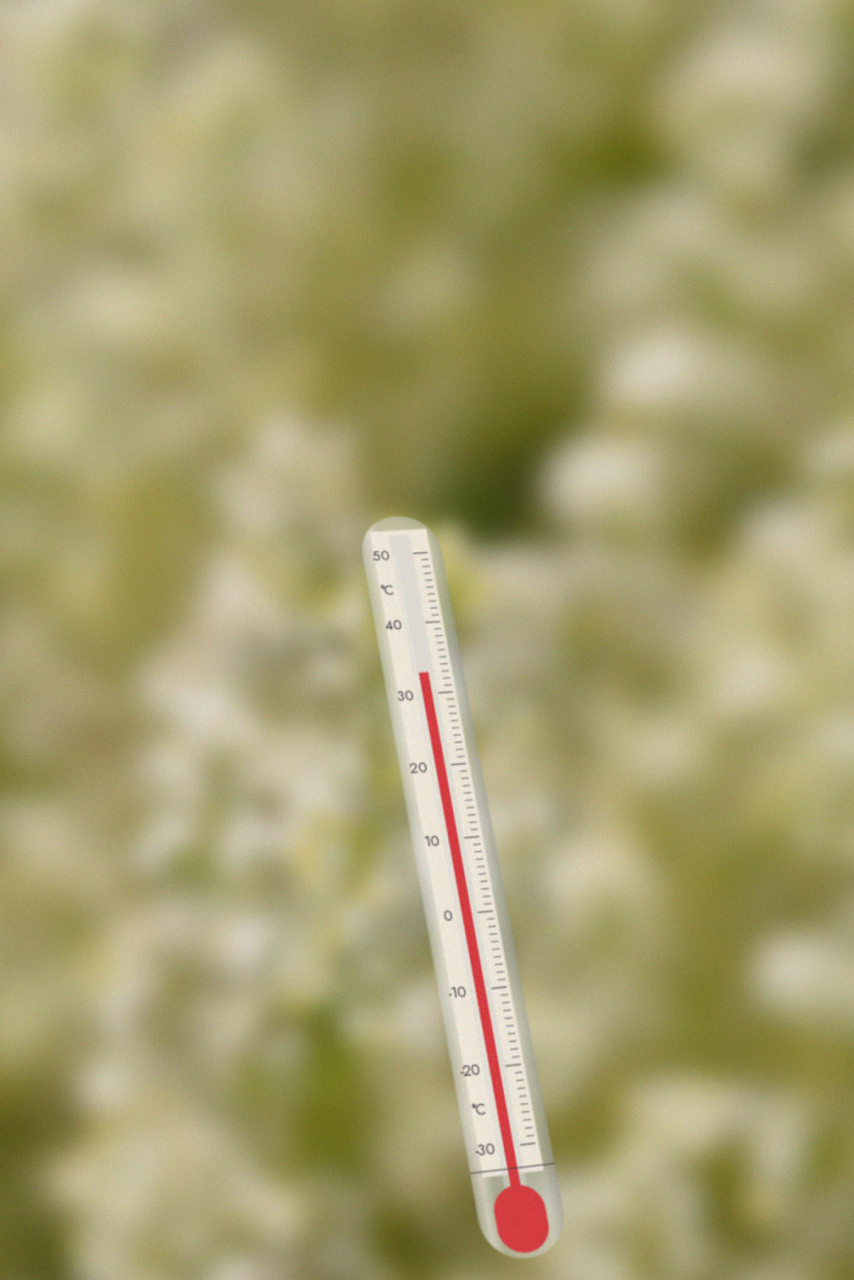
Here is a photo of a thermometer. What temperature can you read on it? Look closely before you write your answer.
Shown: 33 °C
